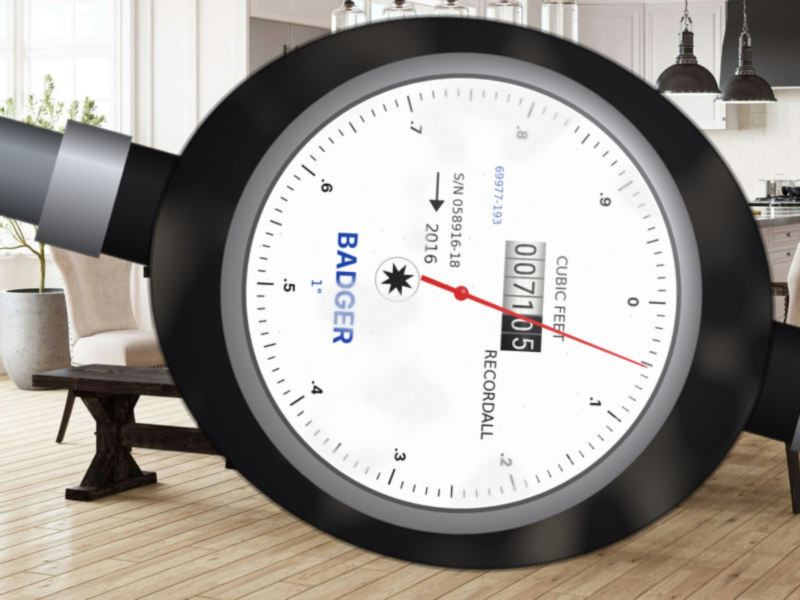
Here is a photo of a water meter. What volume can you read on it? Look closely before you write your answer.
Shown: 7105.05 ft³
